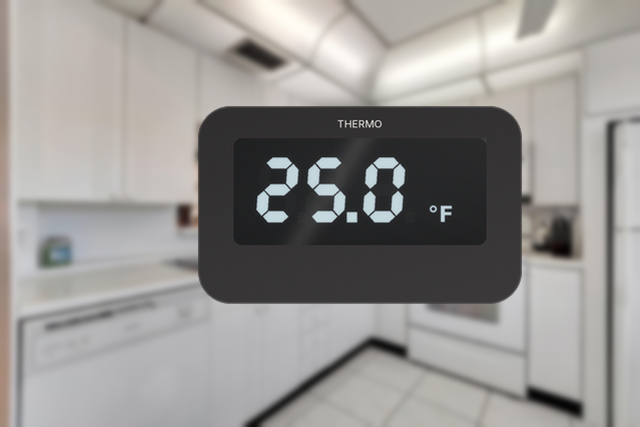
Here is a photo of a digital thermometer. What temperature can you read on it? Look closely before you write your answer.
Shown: 25.0 °F
